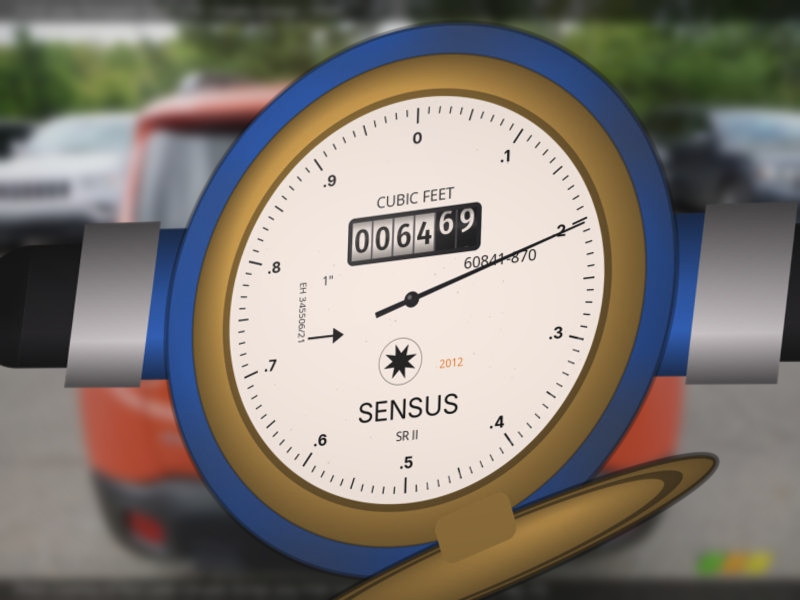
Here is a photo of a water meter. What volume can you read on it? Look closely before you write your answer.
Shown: 6469.20 ft³
